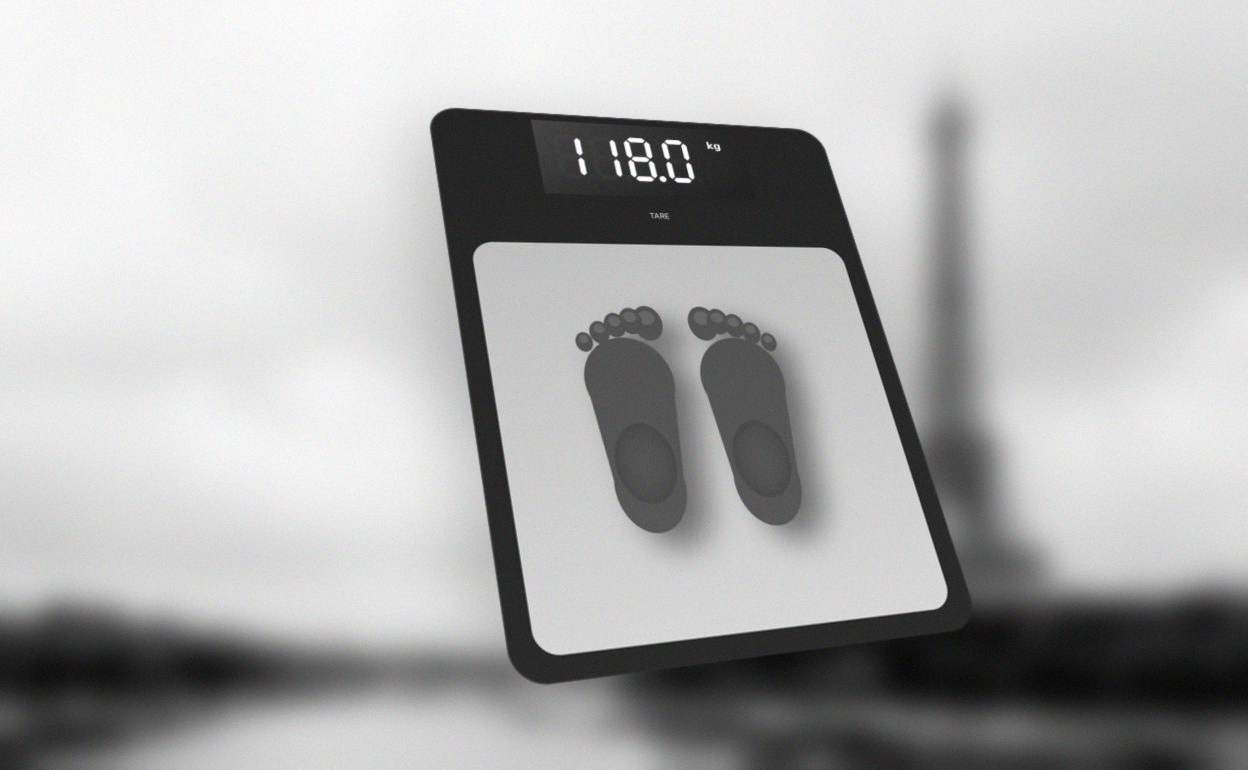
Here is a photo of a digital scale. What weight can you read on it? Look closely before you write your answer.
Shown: 118.0 kg
